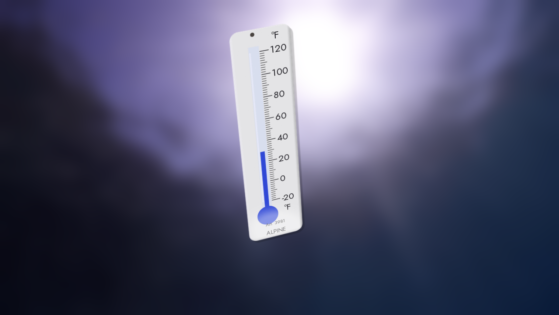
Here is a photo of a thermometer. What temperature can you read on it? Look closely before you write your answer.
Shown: 30 °F
